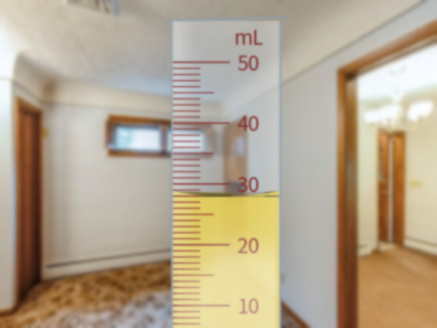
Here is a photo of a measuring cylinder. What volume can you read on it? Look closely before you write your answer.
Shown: 28 mL
